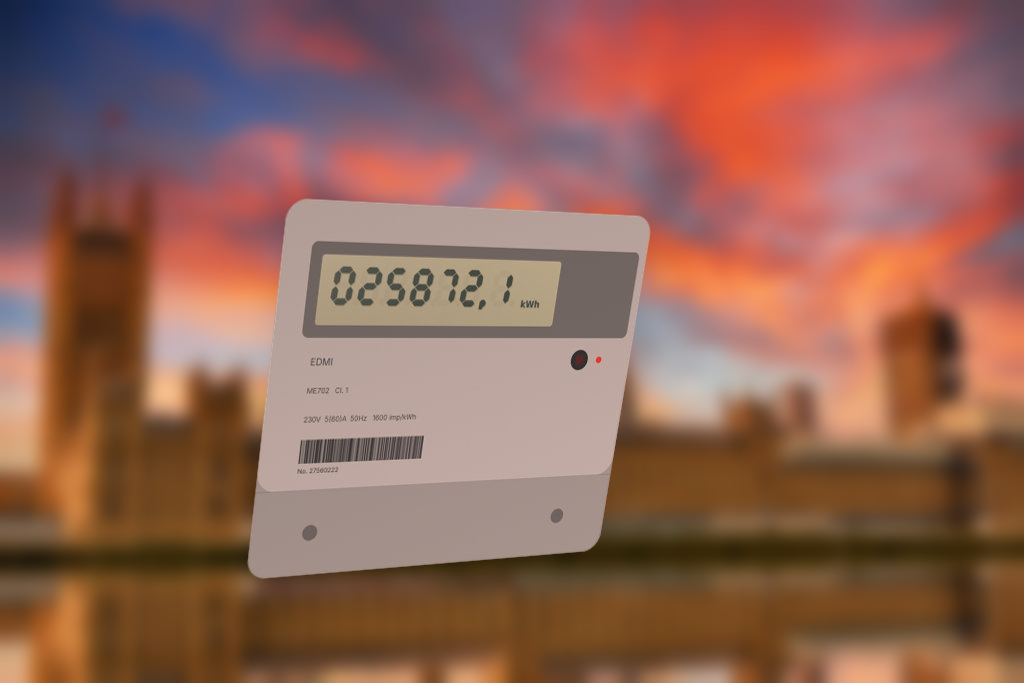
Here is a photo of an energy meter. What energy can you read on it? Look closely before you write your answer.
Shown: 25872.1 kWh
